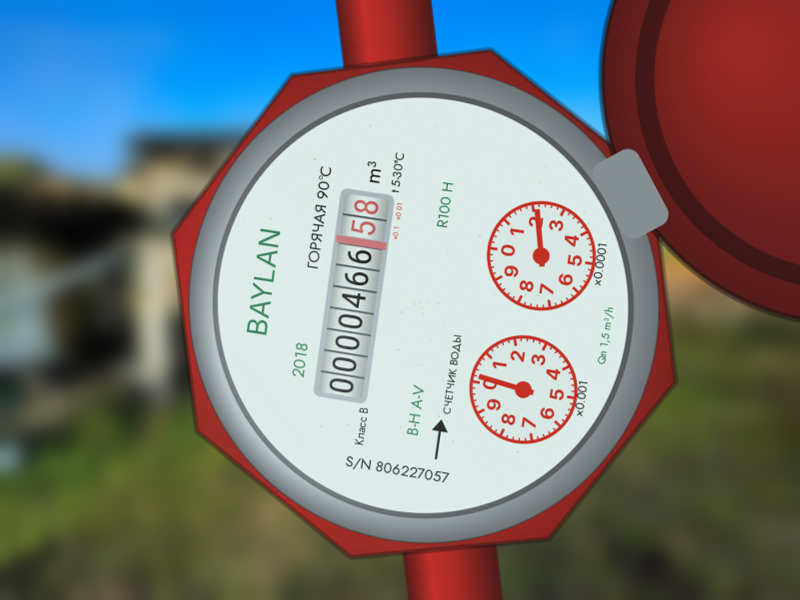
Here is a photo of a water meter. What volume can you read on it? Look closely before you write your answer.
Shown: 466.5802 m³
